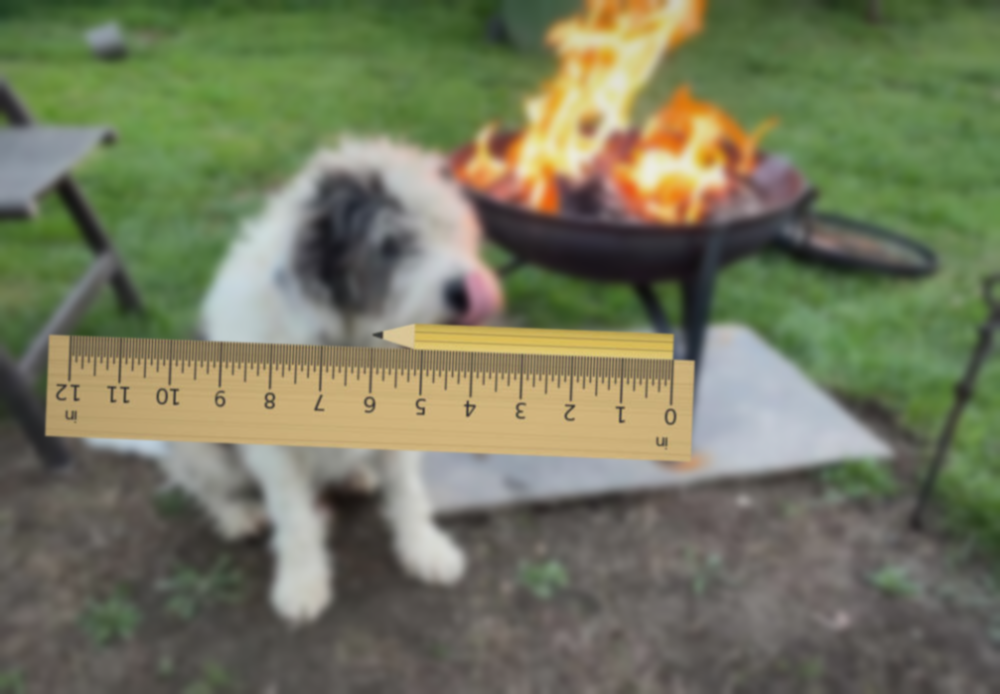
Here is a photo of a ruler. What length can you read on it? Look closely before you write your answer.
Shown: 6 in
